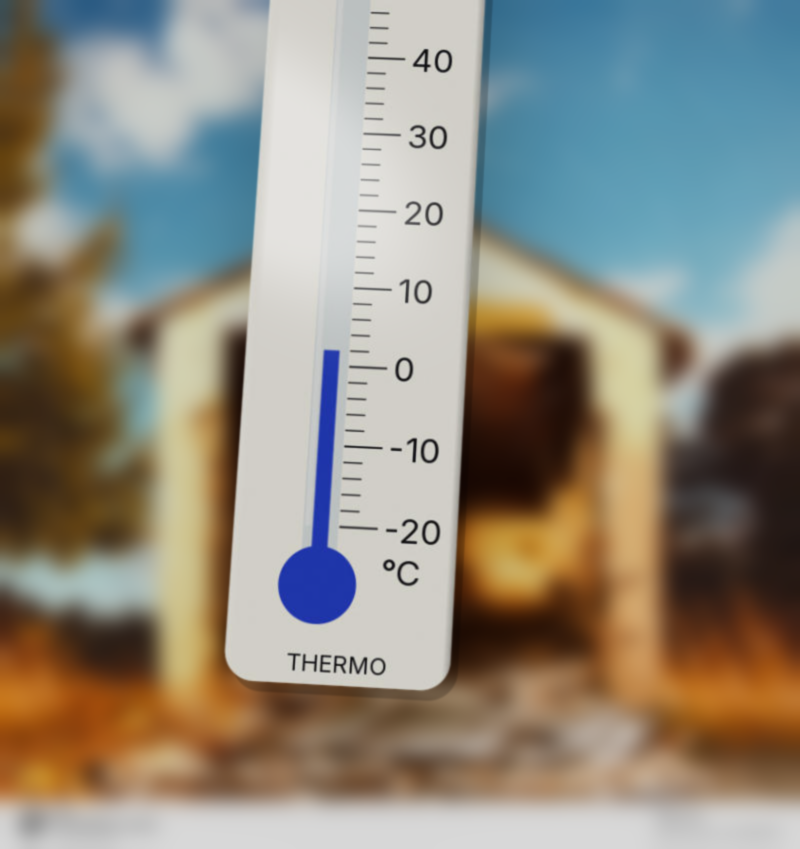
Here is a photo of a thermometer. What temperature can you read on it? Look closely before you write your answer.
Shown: 2 °C
